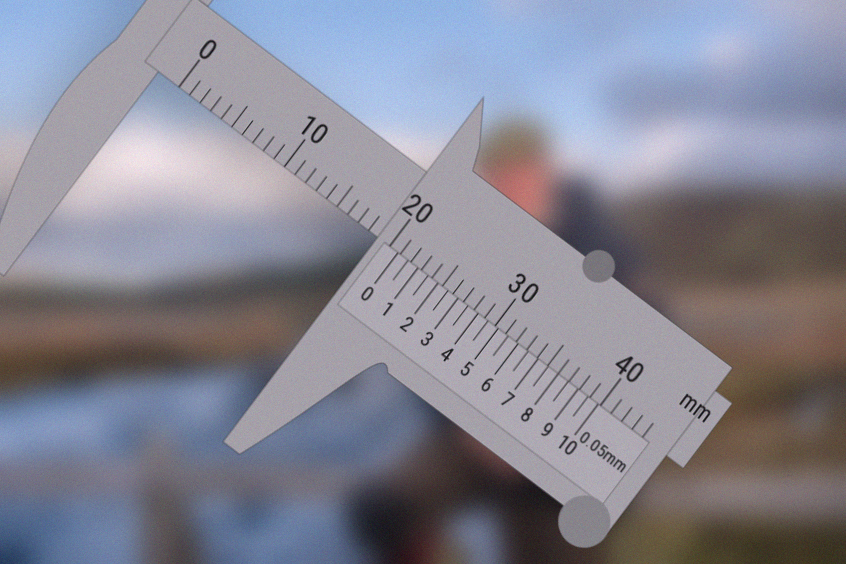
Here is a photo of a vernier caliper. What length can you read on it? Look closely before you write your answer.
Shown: 20.8 mm
